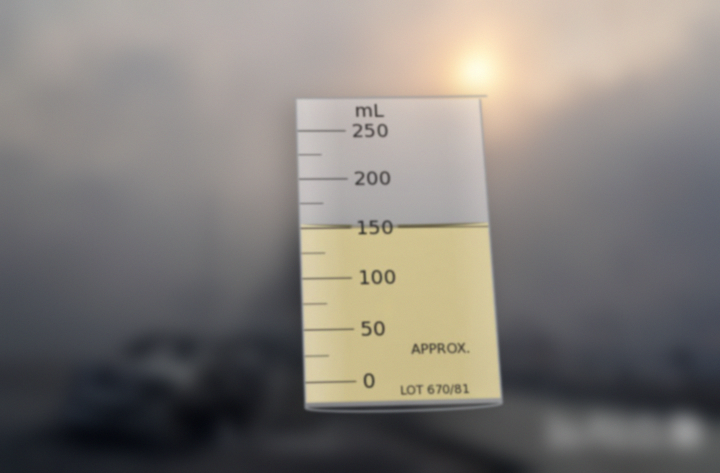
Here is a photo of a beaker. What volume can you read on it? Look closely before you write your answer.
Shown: 150 mL
